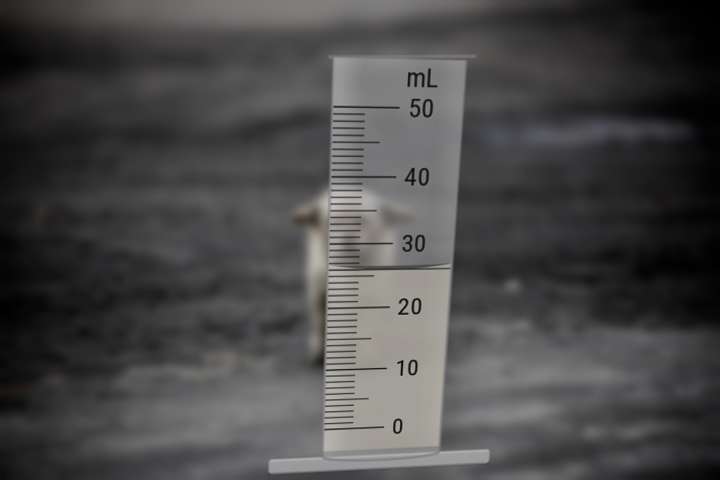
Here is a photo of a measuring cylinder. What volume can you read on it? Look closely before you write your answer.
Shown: 26 mL
